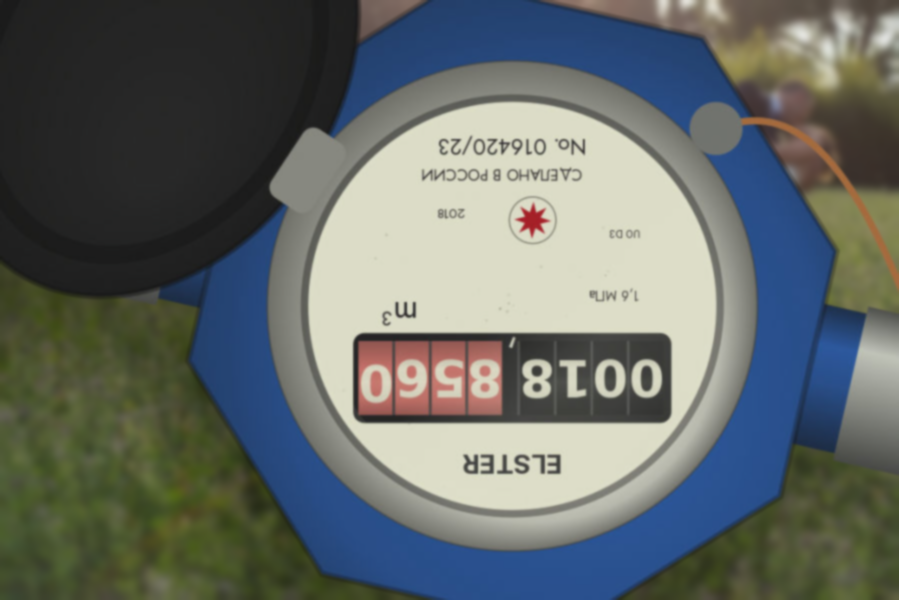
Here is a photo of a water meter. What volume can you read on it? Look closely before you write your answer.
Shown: 18.8560 m³
